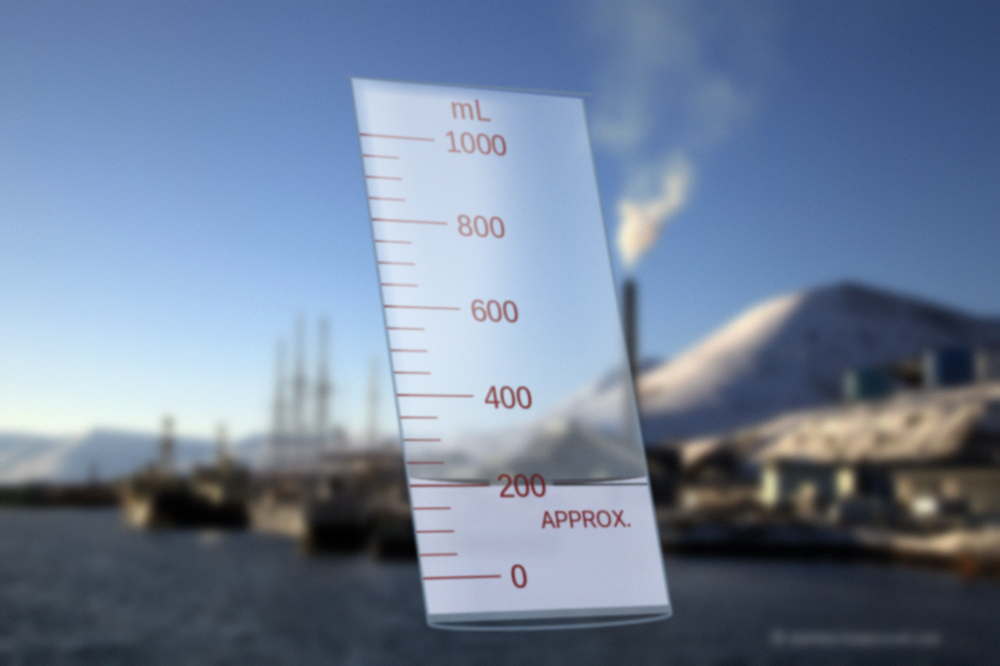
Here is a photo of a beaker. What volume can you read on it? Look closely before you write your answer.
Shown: 200 mL
